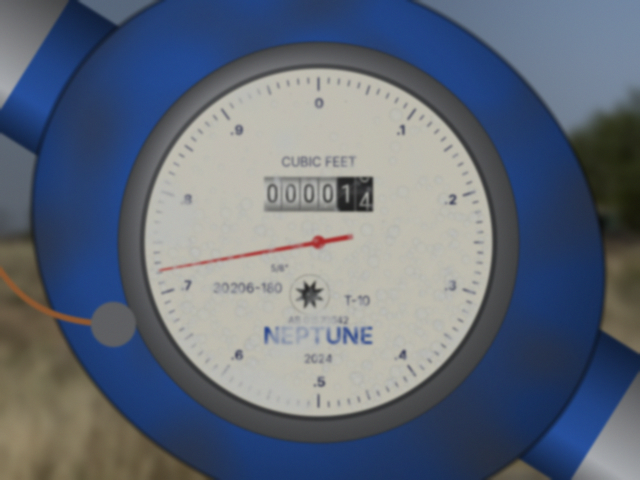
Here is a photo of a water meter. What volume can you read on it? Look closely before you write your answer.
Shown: 13.72 ft³
